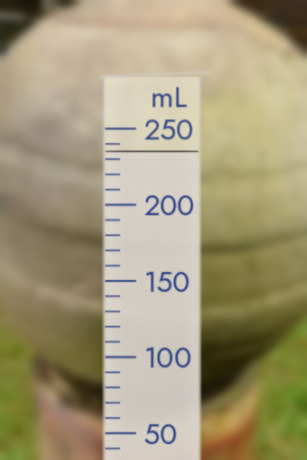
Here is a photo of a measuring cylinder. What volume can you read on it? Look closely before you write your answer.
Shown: 235 mL
